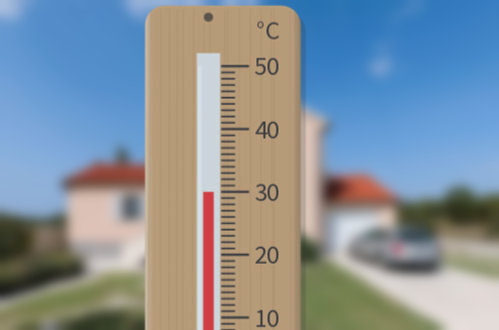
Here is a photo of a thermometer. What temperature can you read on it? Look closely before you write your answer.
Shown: 30 °C
